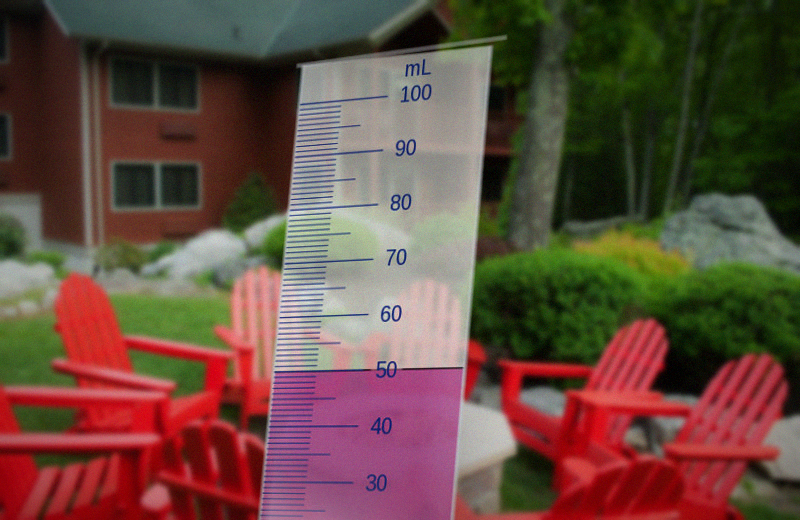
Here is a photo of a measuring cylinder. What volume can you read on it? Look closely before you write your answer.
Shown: 50 mL
